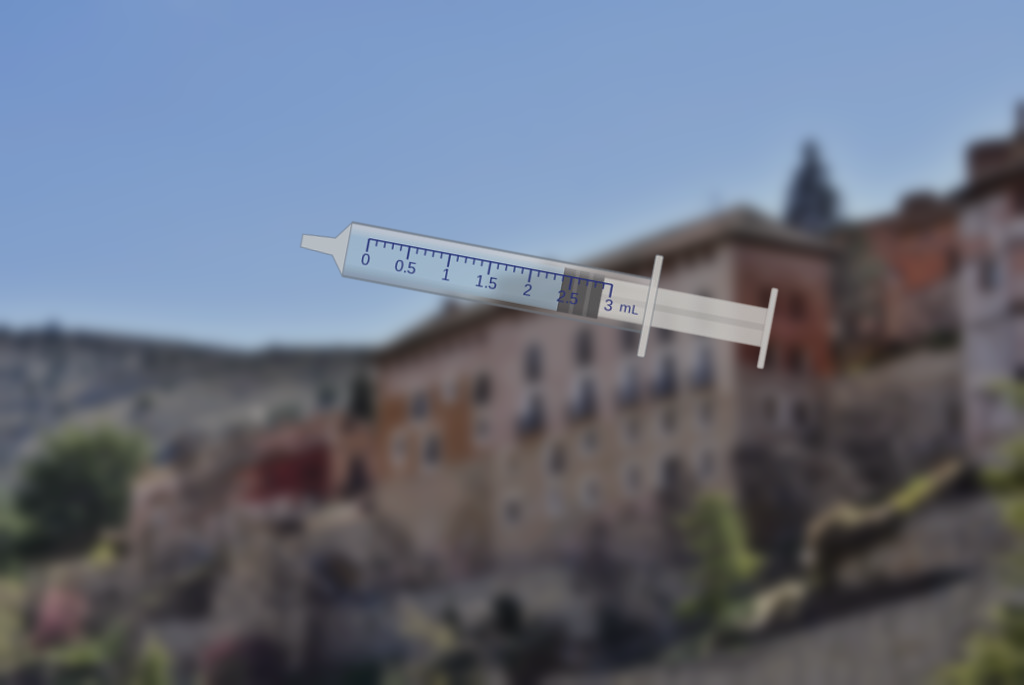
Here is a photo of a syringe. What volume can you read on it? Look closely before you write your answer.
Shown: 2.4 mL
